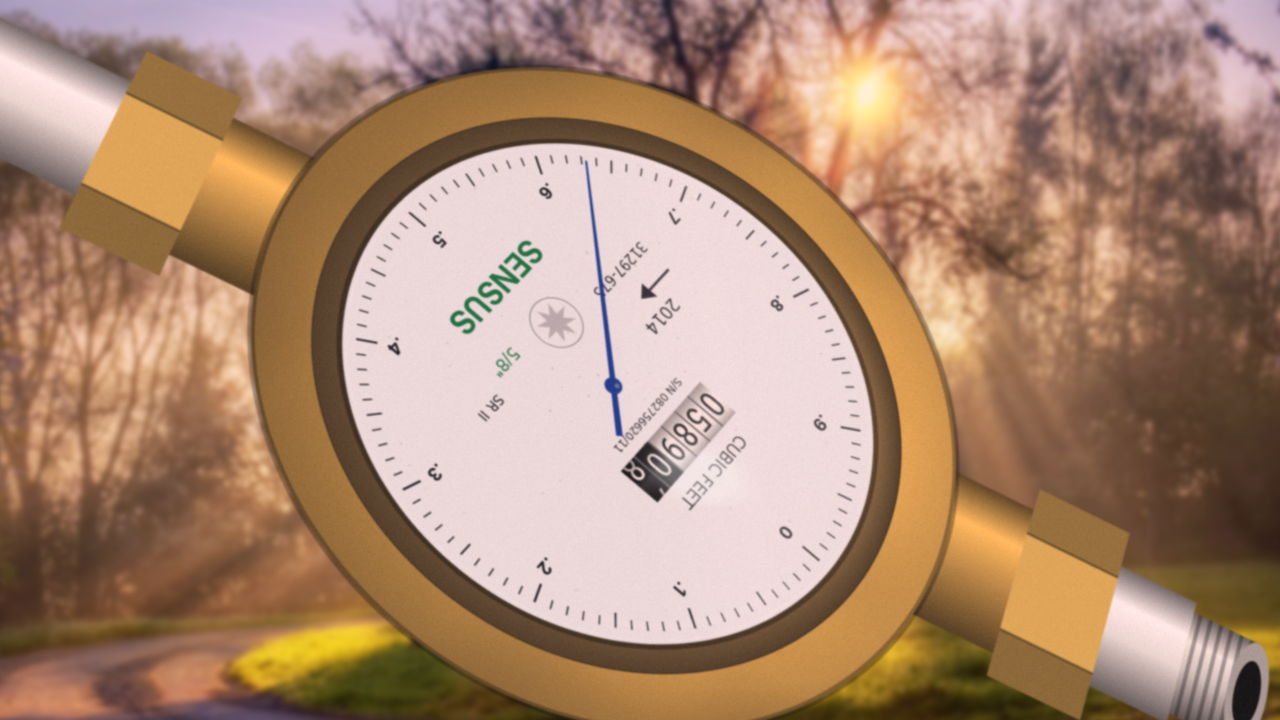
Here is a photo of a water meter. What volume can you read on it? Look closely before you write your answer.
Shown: 58907.63 ft³
